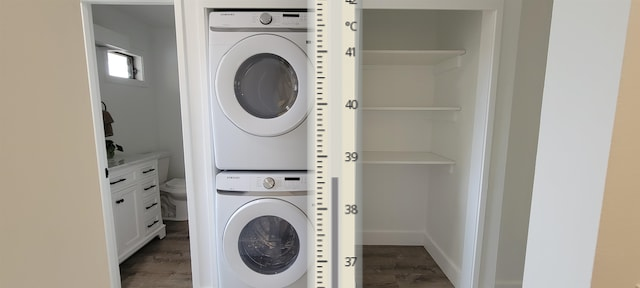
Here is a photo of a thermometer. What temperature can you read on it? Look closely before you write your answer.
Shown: 38.6 °C
